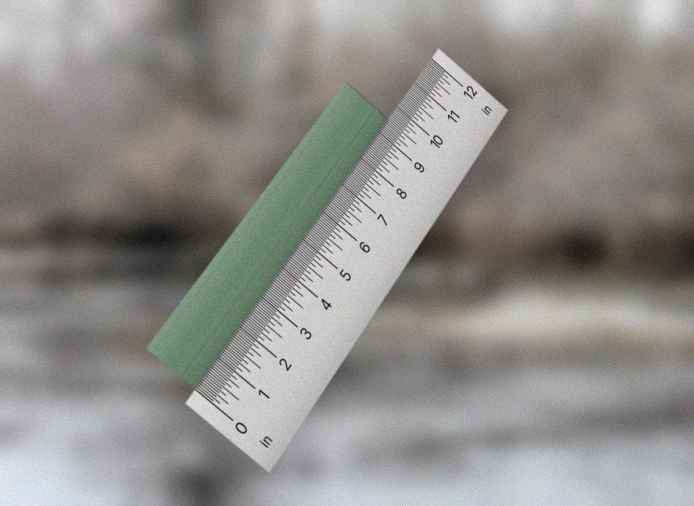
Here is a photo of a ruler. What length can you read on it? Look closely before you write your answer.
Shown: 9.5 in
